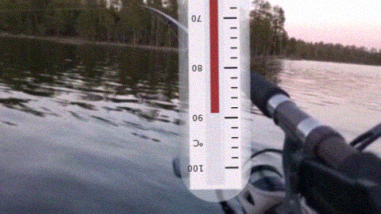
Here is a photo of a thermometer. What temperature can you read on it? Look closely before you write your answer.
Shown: 89 °C
